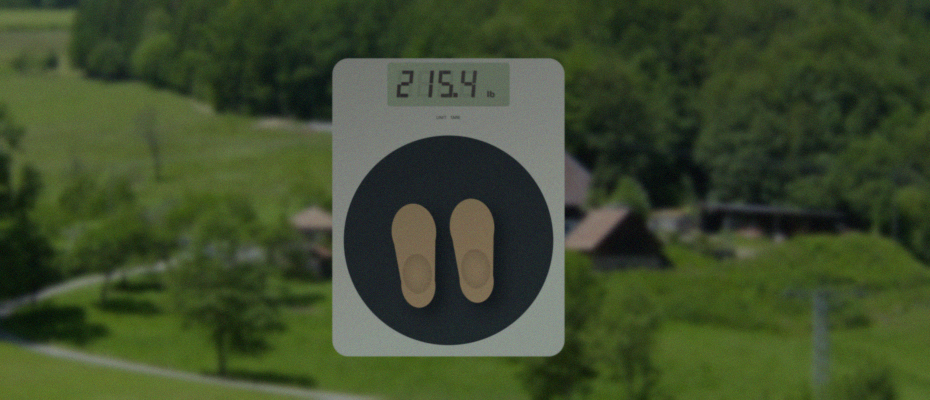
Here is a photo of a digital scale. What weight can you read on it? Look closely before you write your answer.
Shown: 215.4 lb
